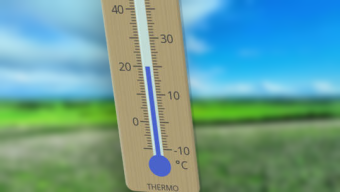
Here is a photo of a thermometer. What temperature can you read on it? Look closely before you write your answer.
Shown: 20 °C
